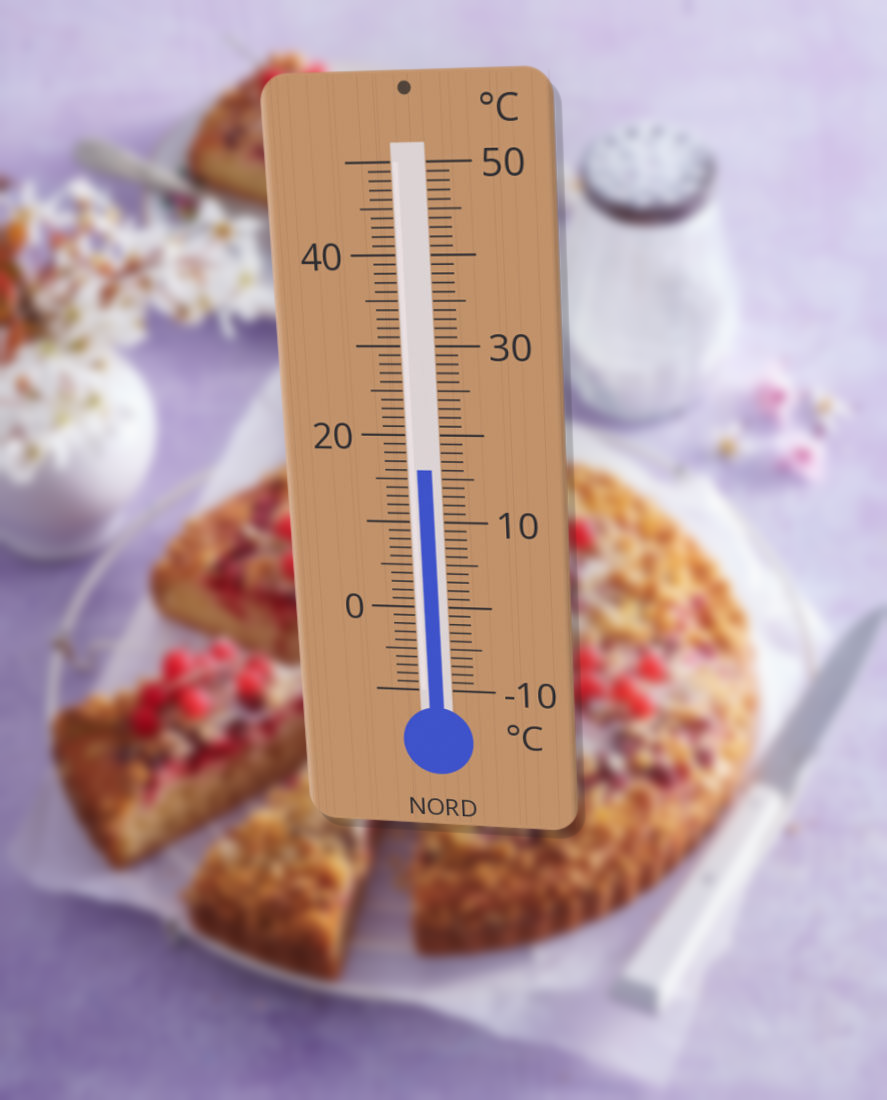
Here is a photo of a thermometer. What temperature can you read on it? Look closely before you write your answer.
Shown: 16 °C
